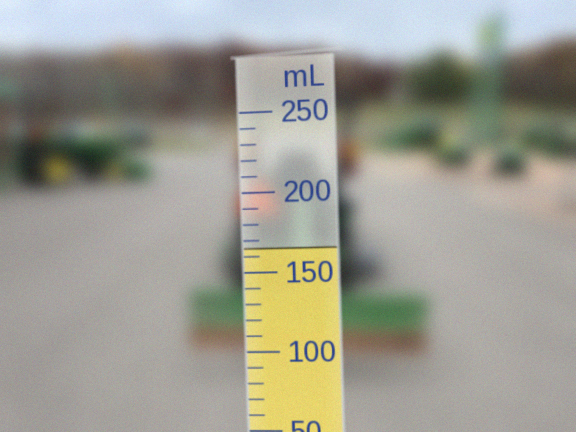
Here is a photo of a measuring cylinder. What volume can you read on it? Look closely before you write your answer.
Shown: 165 mL
